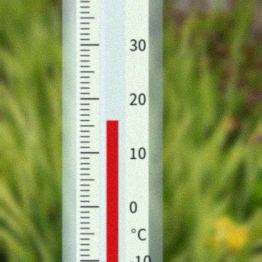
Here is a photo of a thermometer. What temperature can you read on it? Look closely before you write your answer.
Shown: 16 °C
